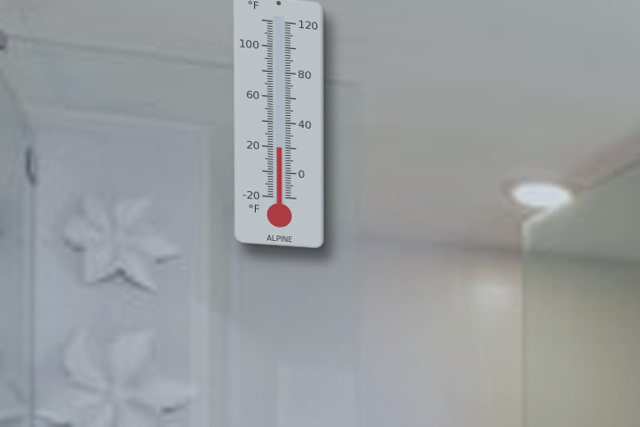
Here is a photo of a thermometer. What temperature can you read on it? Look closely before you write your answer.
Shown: 20 °F
